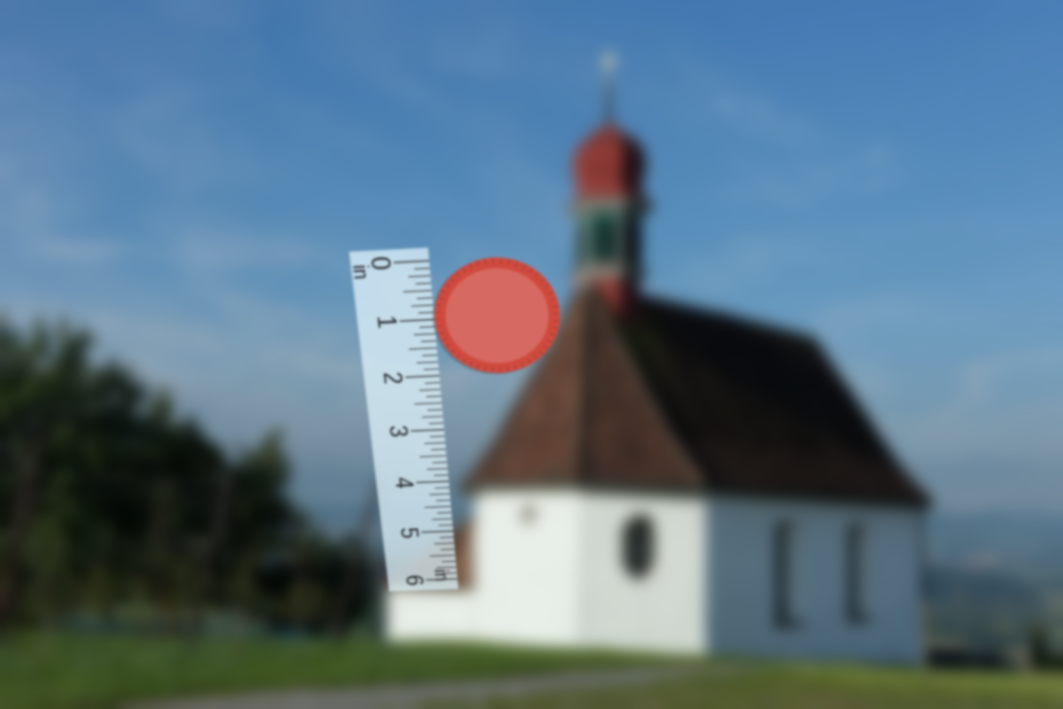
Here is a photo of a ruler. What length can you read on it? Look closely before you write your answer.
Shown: 2 in
